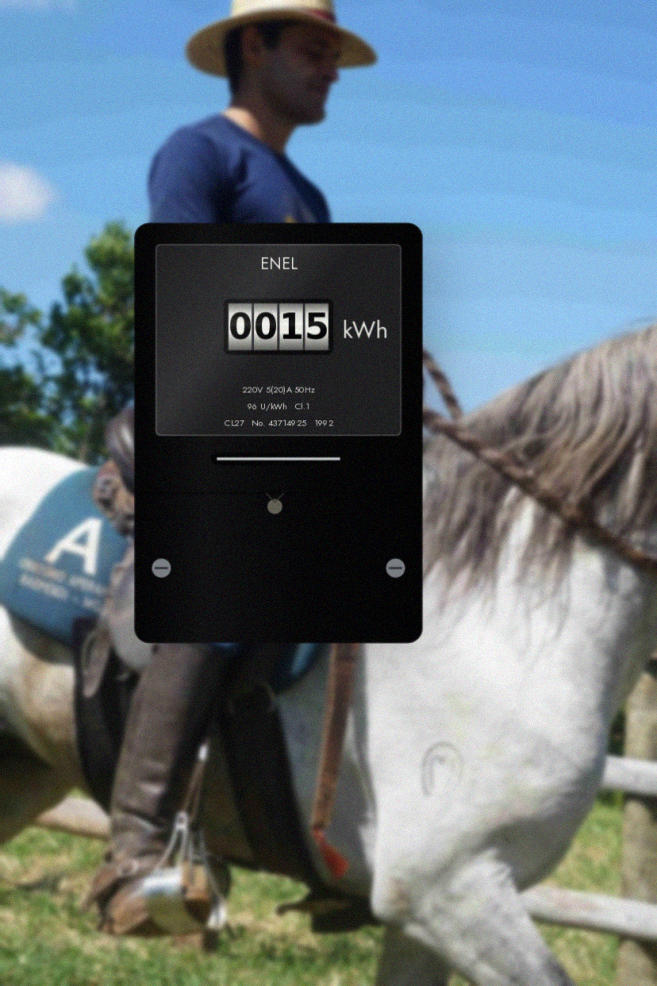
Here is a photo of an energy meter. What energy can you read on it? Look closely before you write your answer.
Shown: 15 kWh
